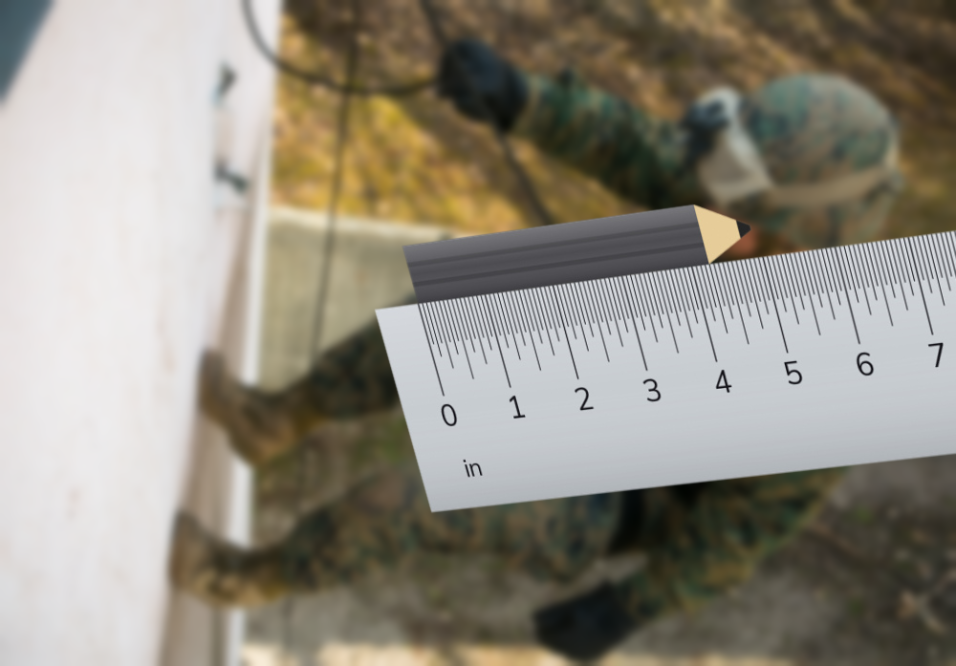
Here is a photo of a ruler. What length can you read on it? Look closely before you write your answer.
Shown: 4.9375 in
